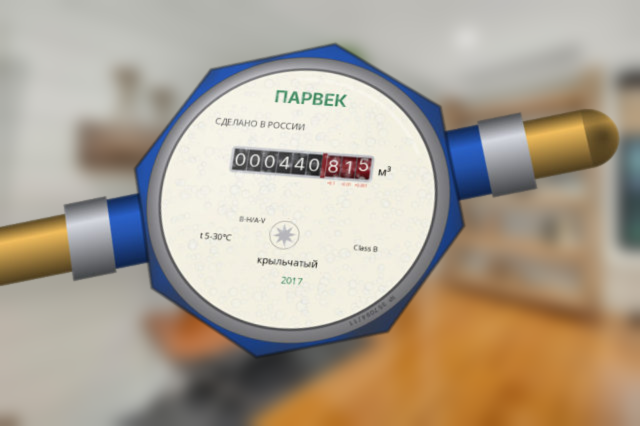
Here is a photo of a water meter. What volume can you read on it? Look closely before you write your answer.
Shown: 440.815 m³
